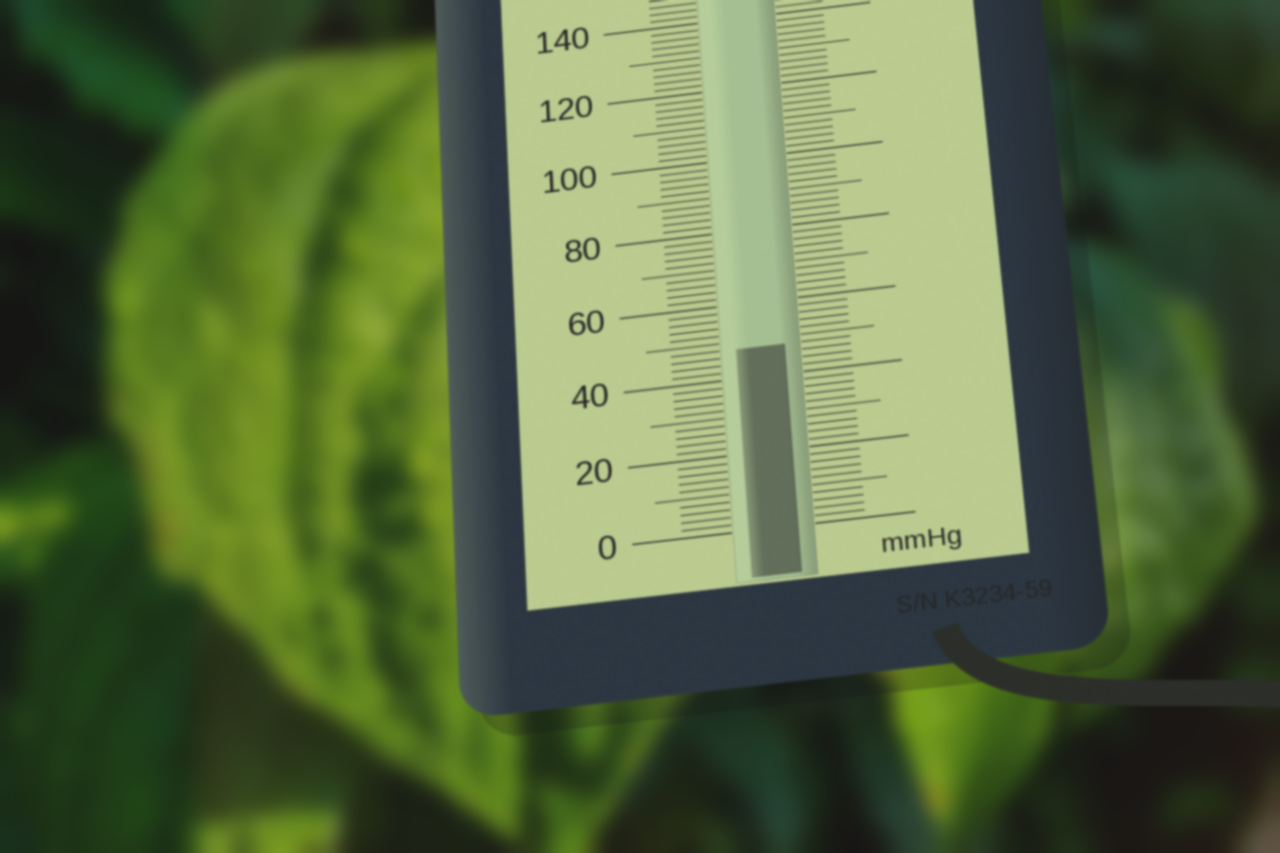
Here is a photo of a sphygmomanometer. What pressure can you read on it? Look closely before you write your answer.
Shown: 48 mmHg
